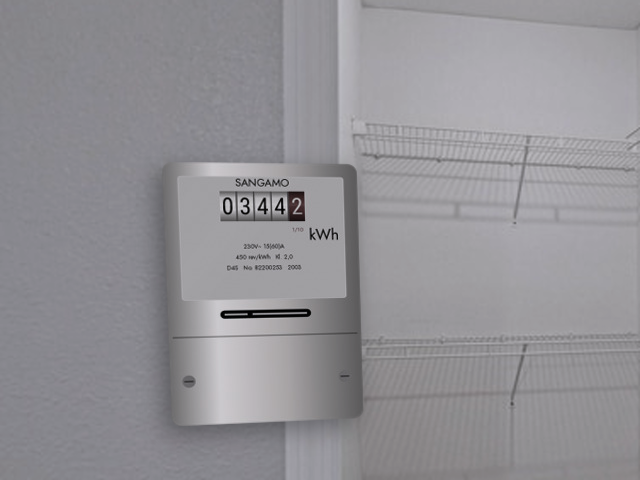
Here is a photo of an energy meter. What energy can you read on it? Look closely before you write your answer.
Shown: 344.2 kWh
